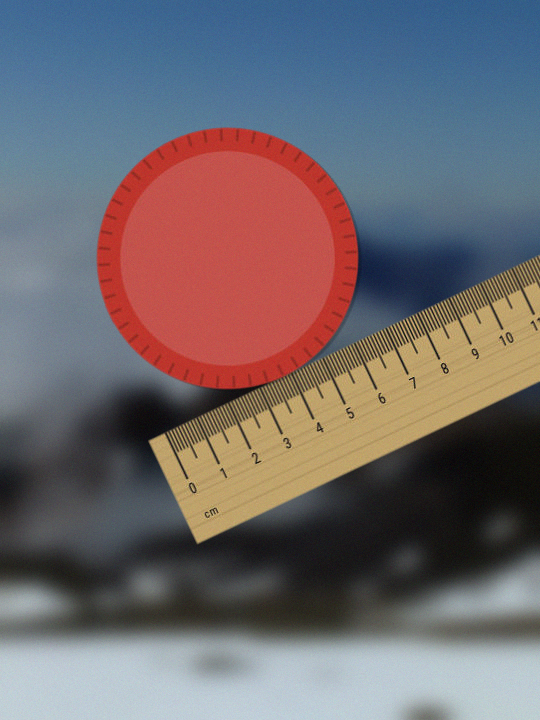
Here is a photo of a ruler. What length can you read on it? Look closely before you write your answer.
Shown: 7.5 cm
